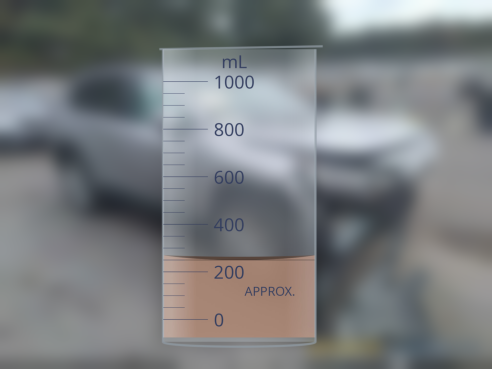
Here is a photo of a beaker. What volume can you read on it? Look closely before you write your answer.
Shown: 250 mL
